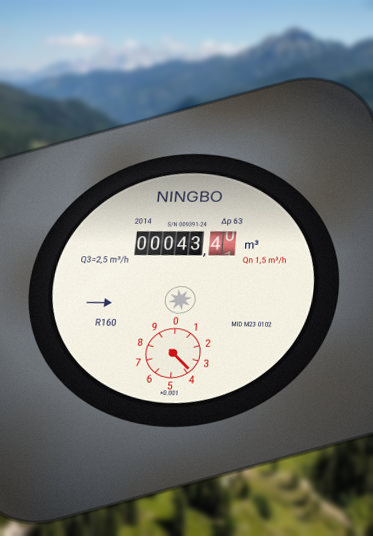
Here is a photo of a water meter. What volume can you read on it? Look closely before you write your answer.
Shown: 43.403 m³
